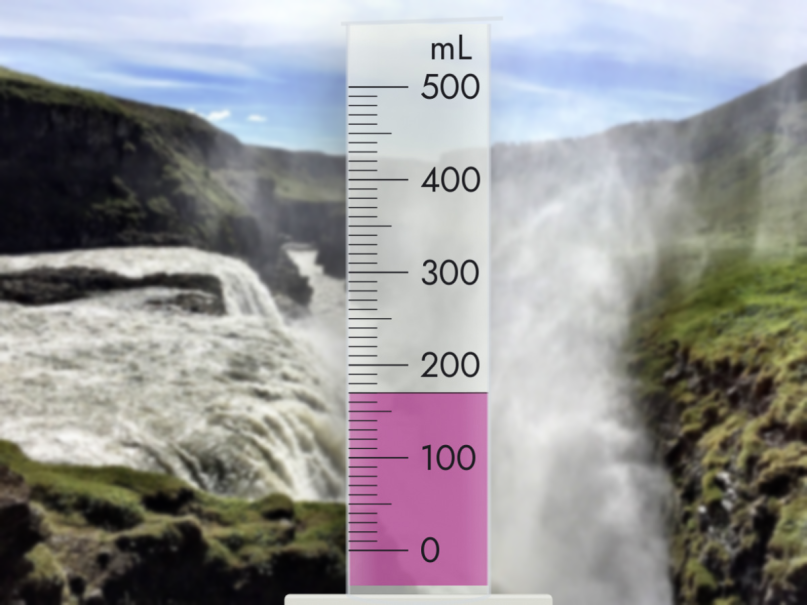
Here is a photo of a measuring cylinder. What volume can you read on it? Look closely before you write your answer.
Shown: 170 mL
